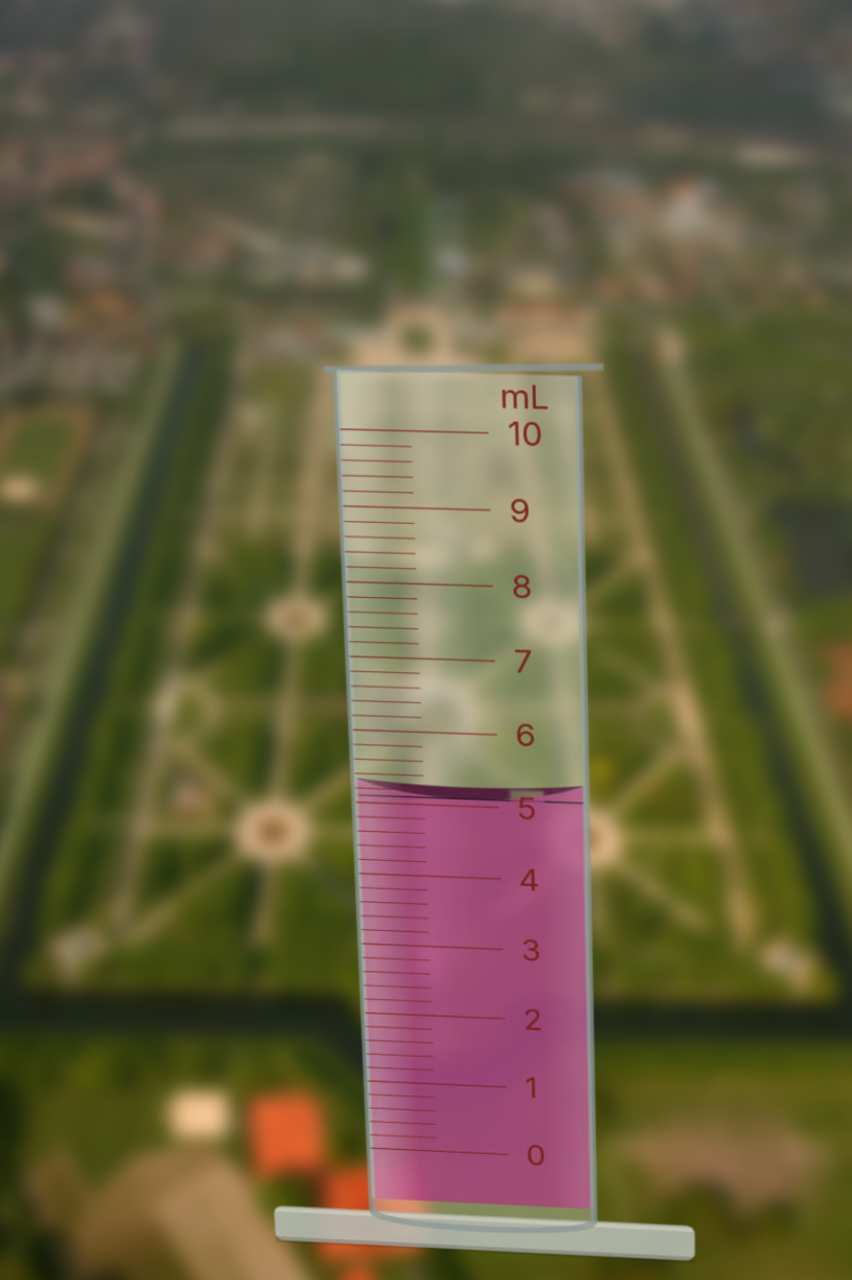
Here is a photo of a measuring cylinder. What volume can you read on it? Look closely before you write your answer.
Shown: 5.1 mL
